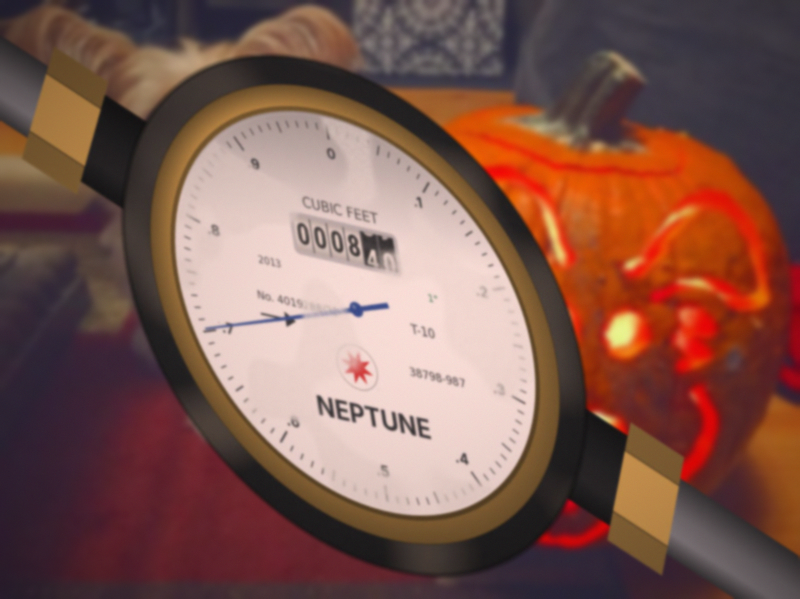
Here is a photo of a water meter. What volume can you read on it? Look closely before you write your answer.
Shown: 839.70 ft³
